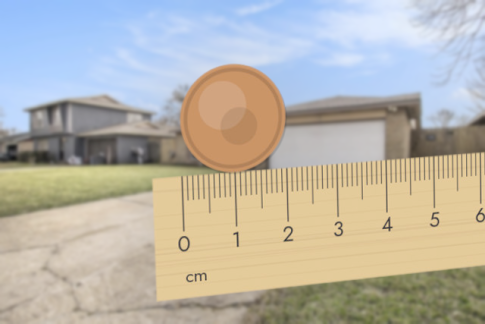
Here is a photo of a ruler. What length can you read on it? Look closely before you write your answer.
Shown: 2 cm
